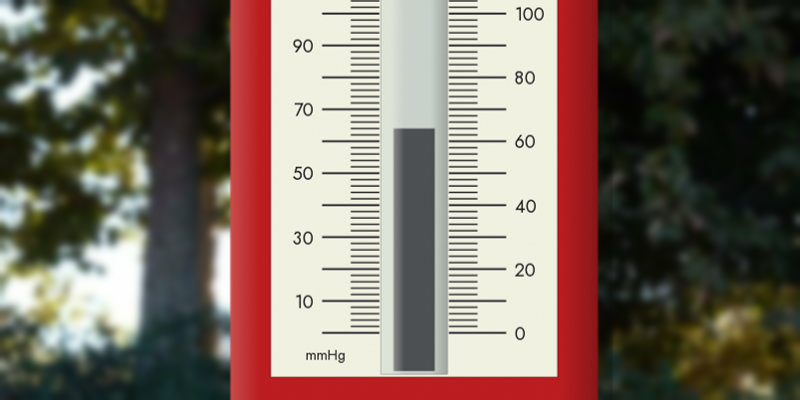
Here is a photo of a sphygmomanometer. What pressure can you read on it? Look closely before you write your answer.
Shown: 64 mmHg
